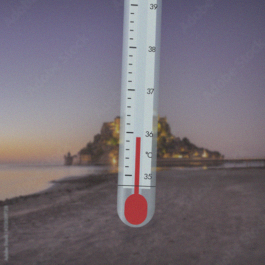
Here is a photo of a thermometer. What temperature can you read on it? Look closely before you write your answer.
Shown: 35.9 °C
